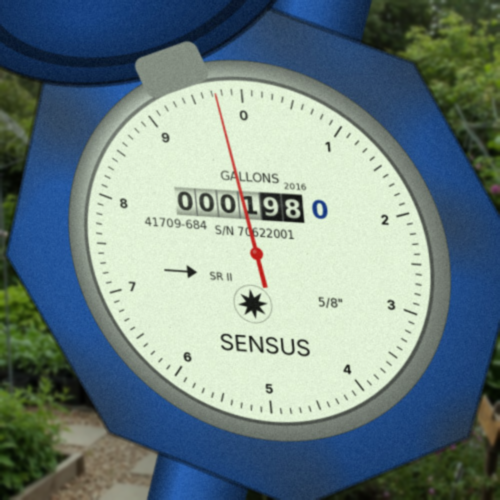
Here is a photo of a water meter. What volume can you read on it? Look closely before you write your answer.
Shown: 1979.7 gal
